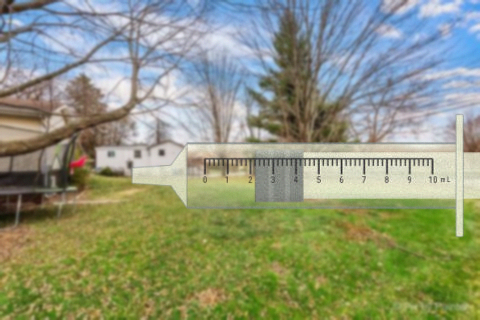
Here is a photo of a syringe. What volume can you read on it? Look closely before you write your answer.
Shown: 2.2 mL
